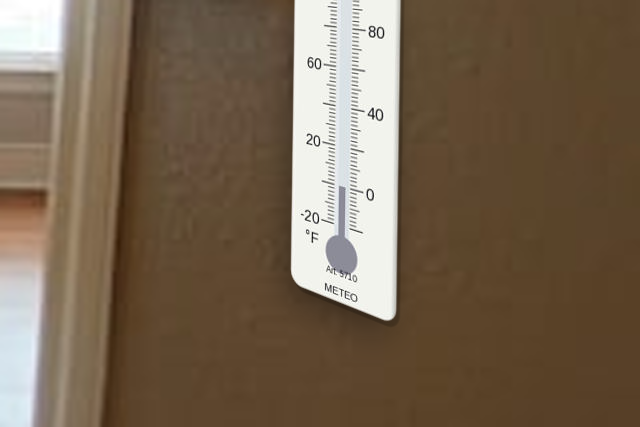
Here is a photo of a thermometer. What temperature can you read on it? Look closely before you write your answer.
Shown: 0 °F
